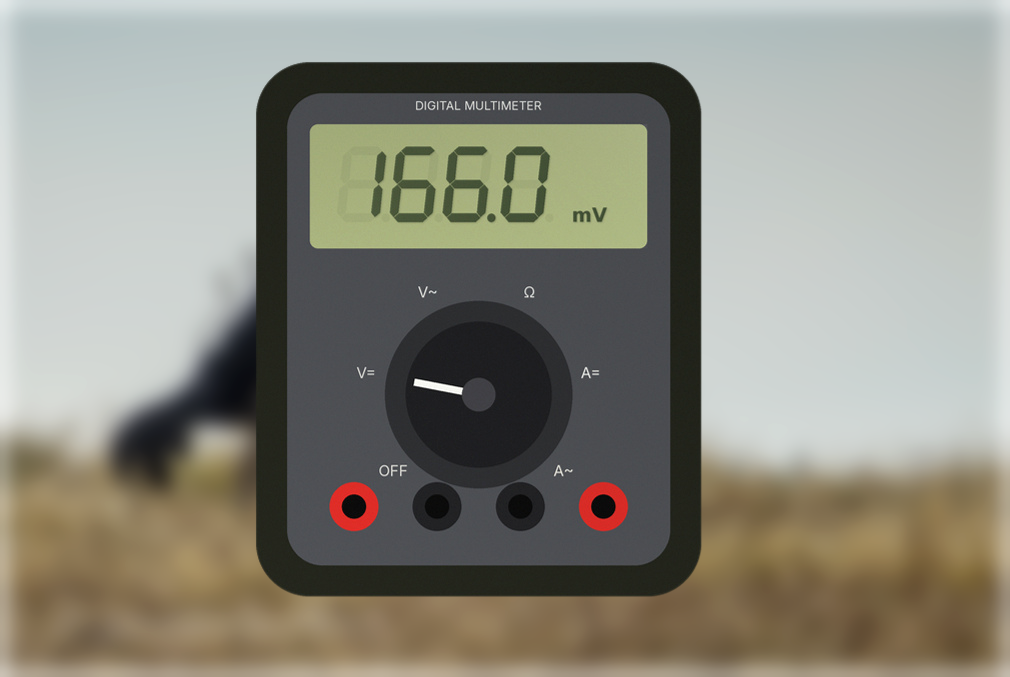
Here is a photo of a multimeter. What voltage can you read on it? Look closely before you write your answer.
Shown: 166.0 mV
